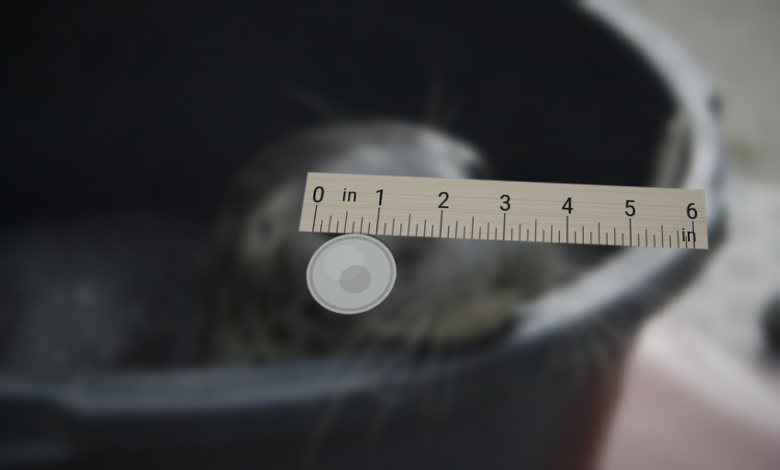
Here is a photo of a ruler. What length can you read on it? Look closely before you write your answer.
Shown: 1.375 in
